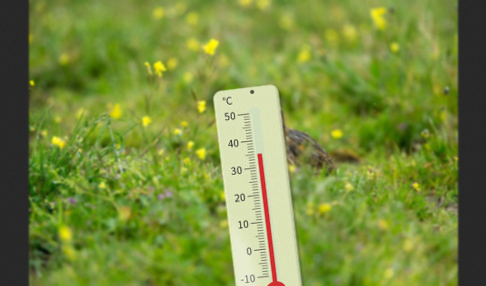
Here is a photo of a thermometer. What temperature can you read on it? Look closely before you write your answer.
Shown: 35 °C
